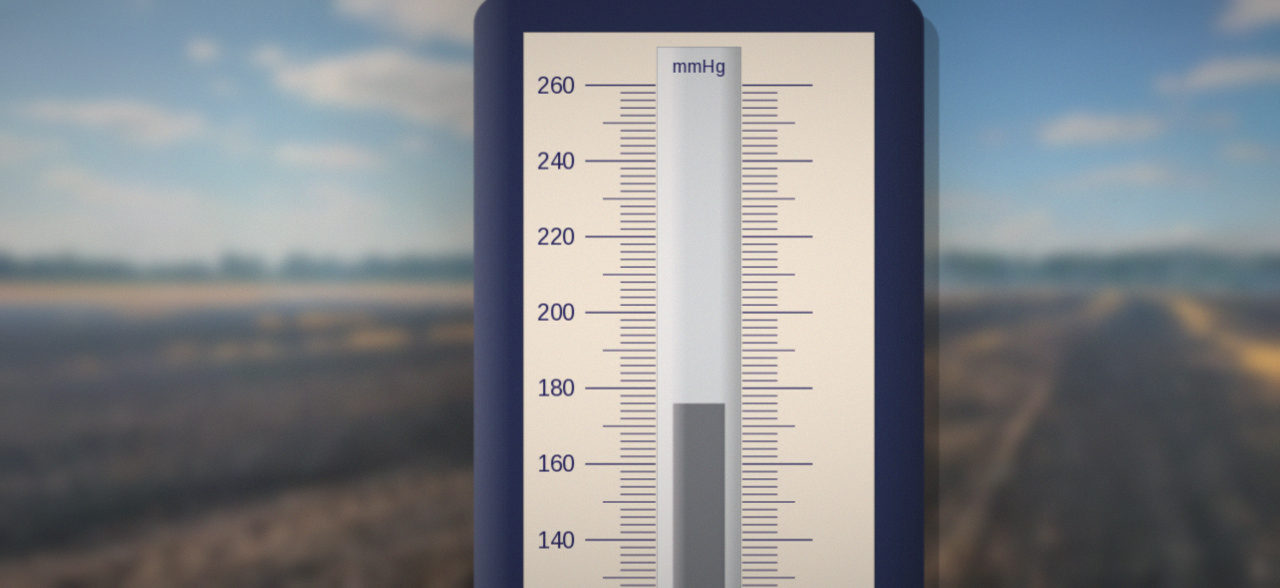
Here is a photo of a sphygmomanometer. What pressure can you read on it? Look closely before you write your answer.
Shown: 176 mmHg
